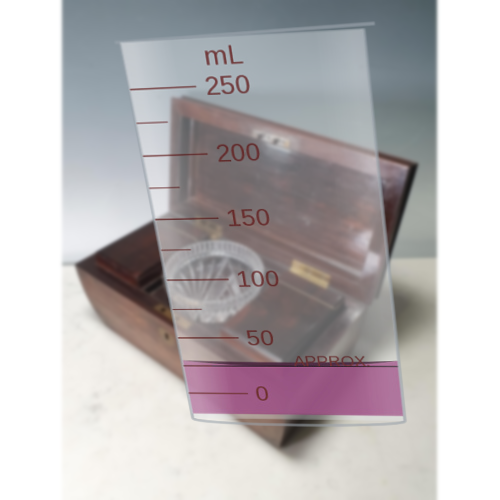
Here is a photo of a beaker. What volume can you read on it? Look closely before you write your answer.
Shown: 25 mL
